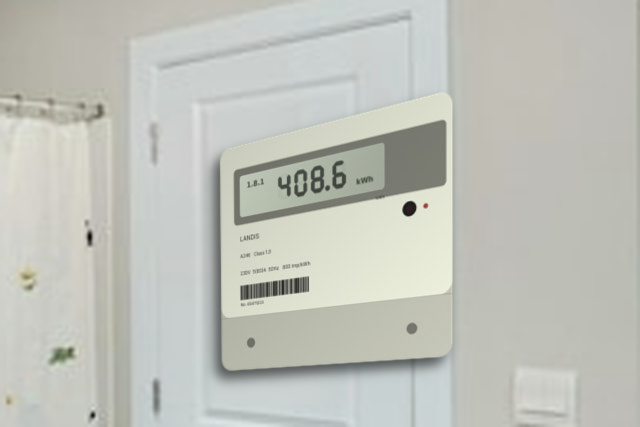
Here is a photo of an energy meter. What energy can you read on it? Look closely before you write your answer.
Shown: 408.6 kWh
